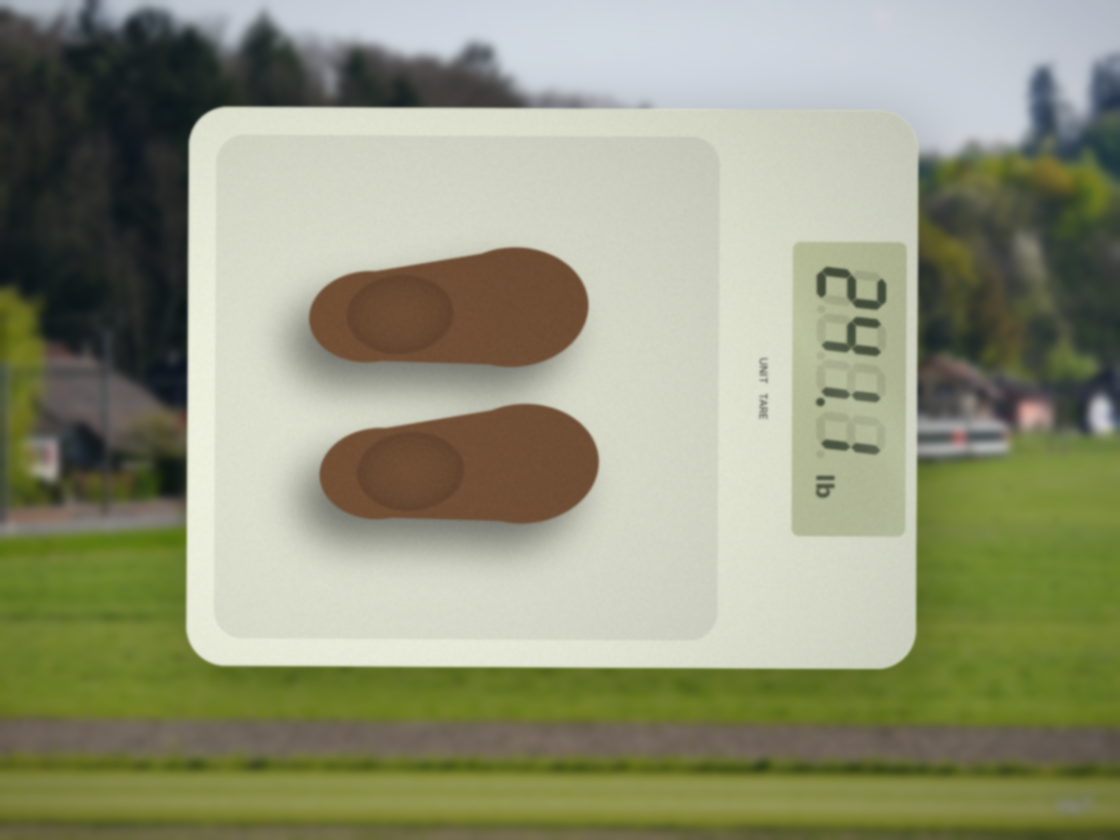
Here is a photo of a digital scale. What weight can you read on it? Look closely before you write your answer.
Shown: 241.1 lb
